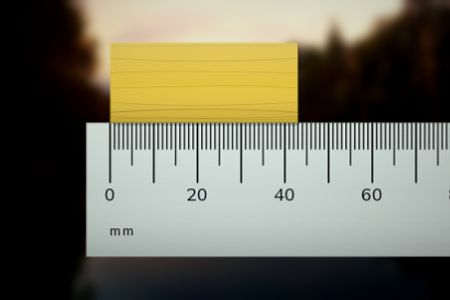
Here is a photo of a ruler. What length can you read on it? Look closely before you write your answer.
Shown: 43 mm
